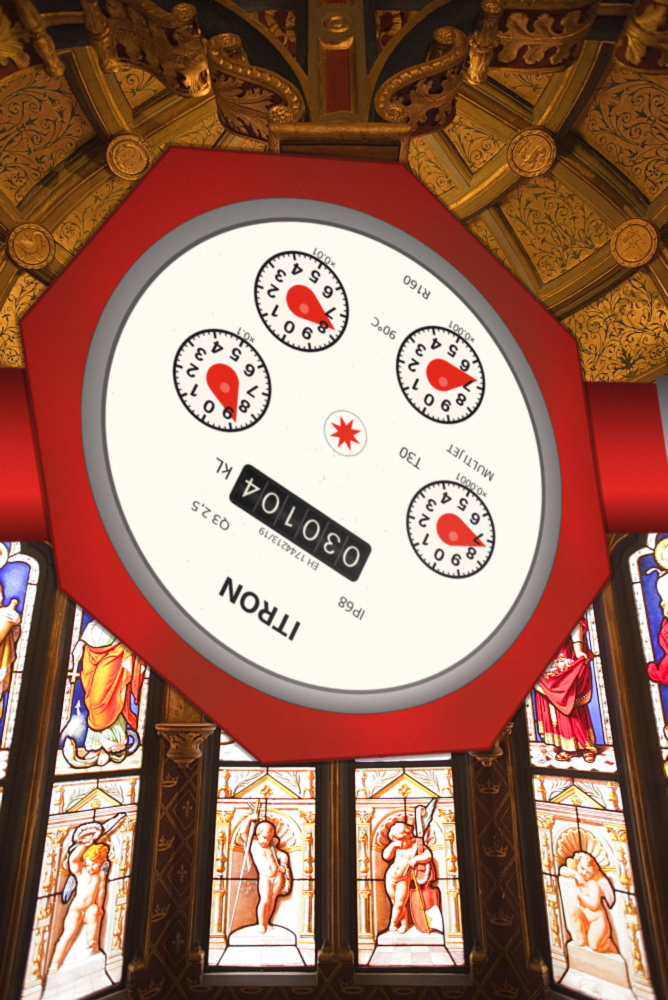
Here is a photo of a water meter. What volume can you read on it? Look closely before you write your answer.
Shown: 30104.8767 kL
